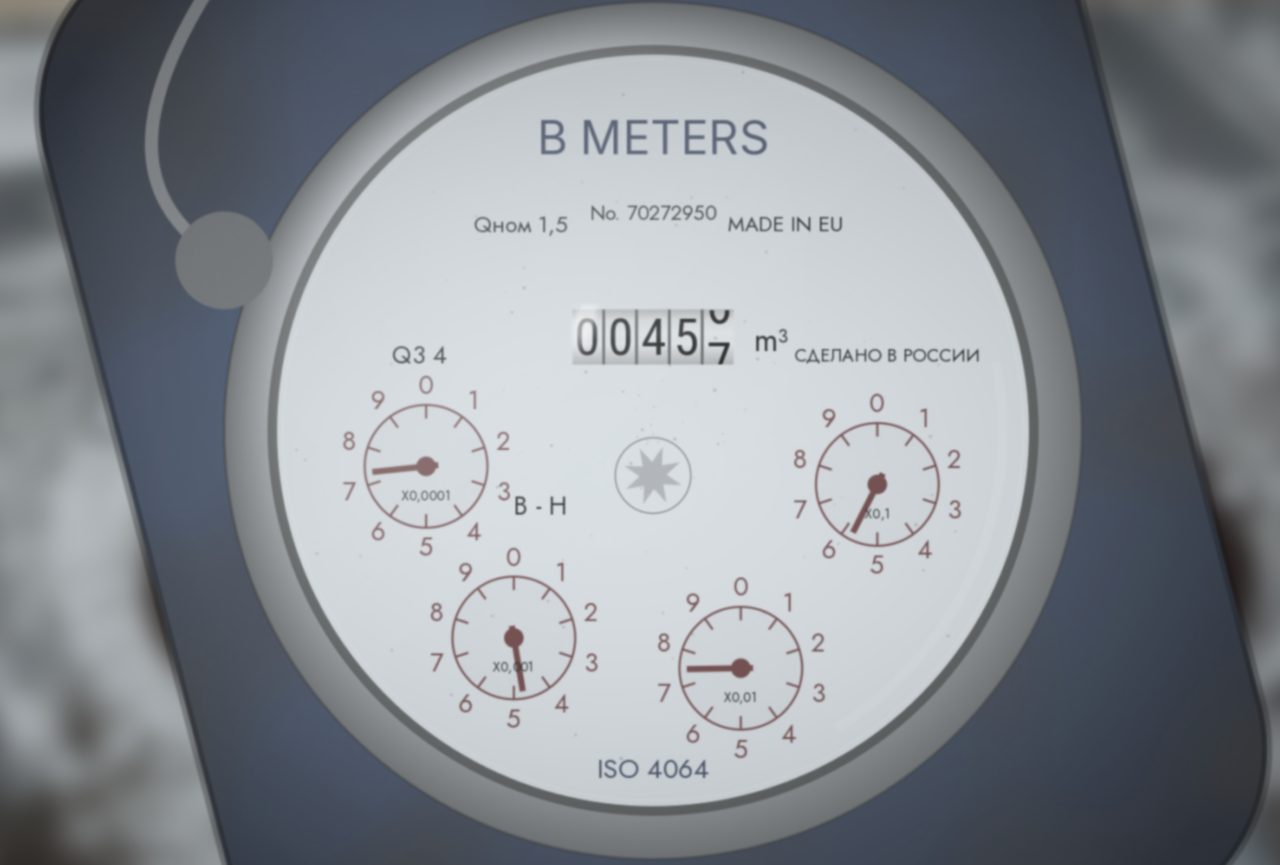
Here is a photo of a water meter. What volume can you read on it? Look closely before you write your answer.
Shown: 456.5747 m³
